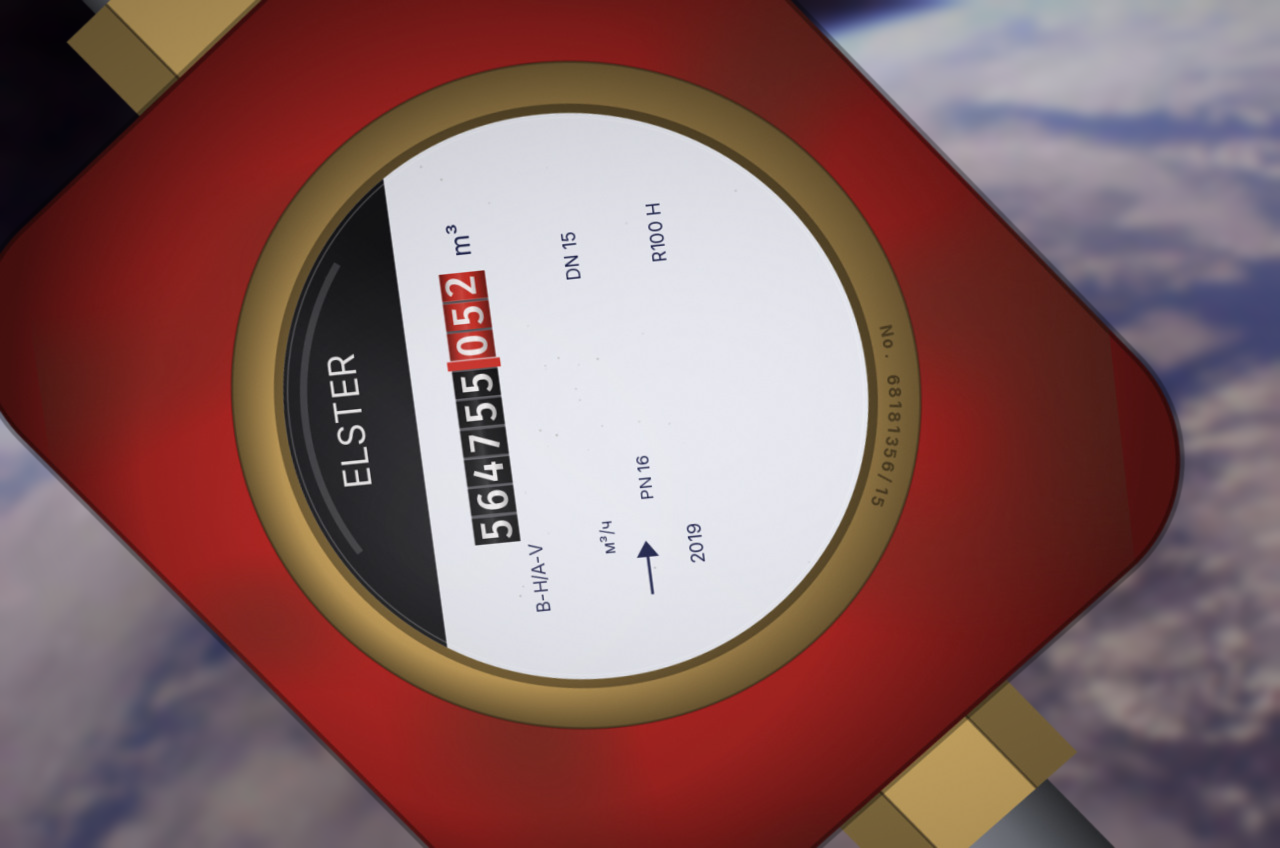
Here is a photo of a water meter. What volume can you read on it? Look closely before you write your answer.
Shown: 564755.052 m³
